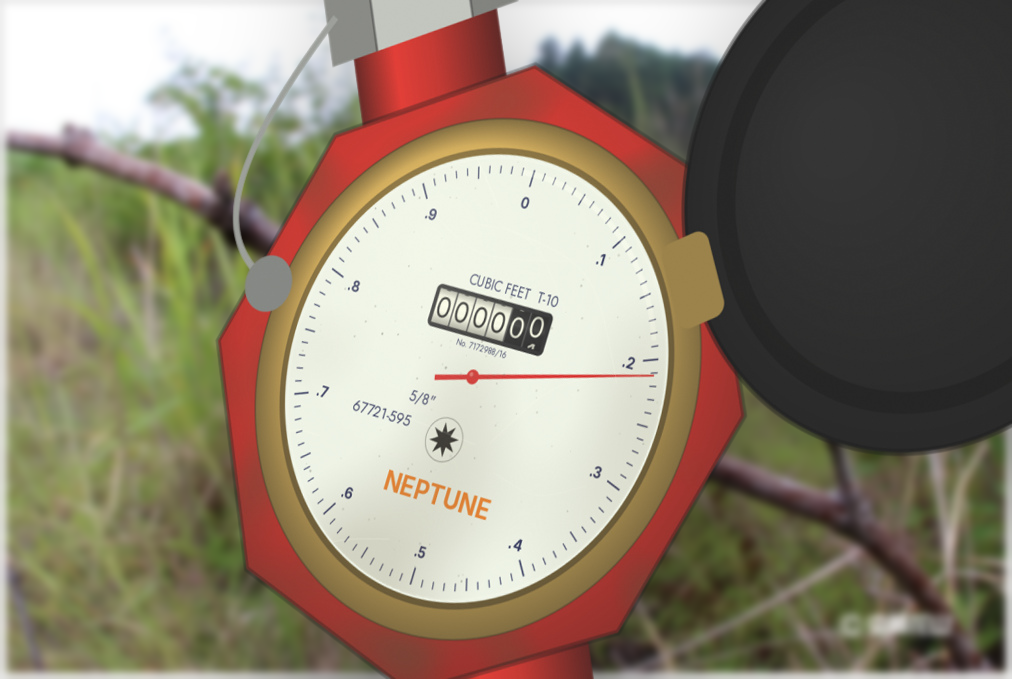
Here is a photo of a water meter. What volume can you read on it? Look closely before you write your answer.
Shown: 0.21 ft³
